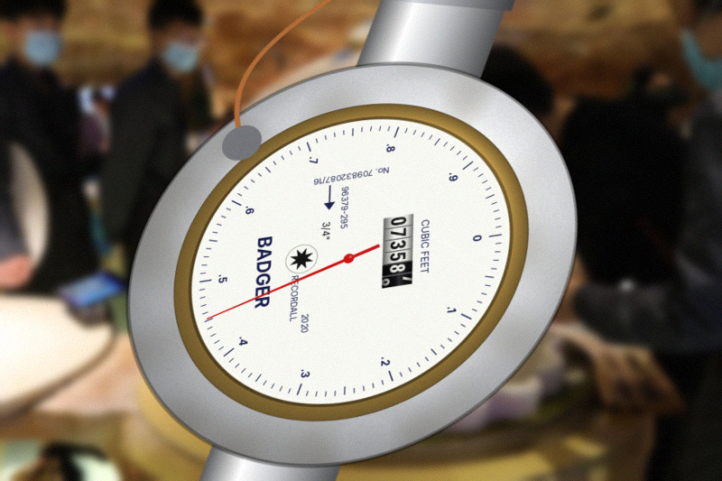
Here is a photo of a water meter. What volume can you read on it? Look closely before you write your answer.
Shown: 73587.45 ft³
